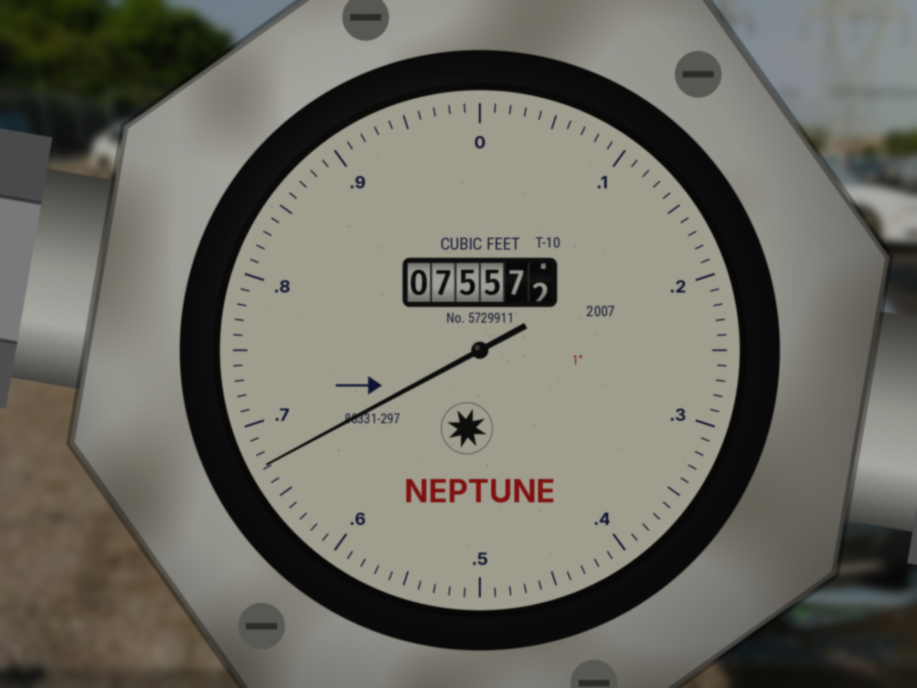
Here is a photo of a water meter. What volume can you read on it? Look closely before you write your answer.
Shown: 75571.67 ft³
